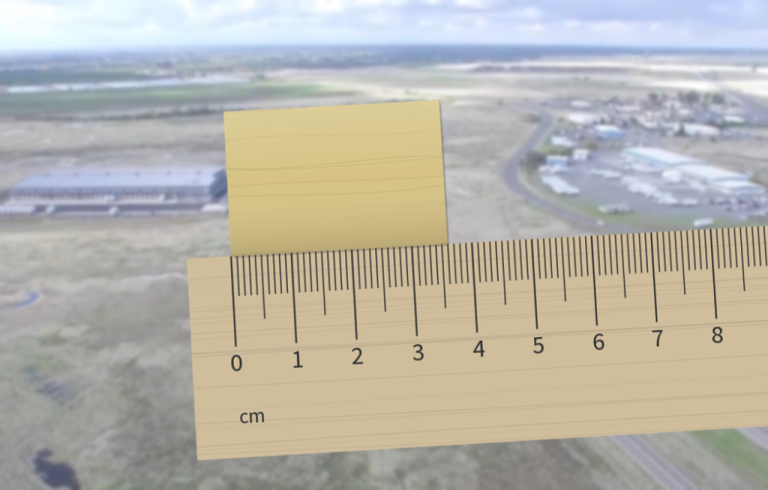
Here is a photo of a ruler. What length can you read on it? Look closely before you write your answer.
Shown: 3.6 cm
